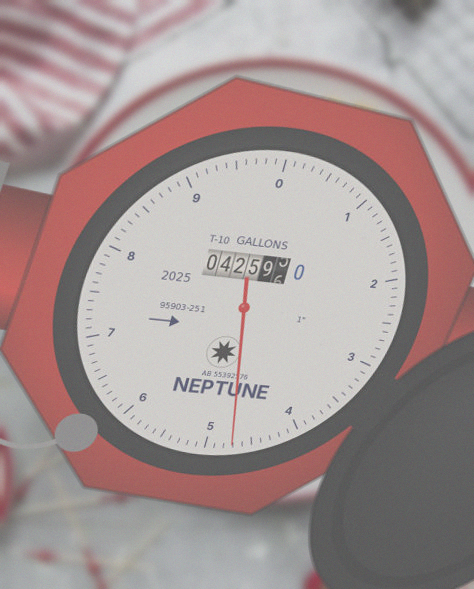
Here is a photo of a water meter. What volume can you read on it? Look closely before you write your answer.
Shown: 425954.7 gal
